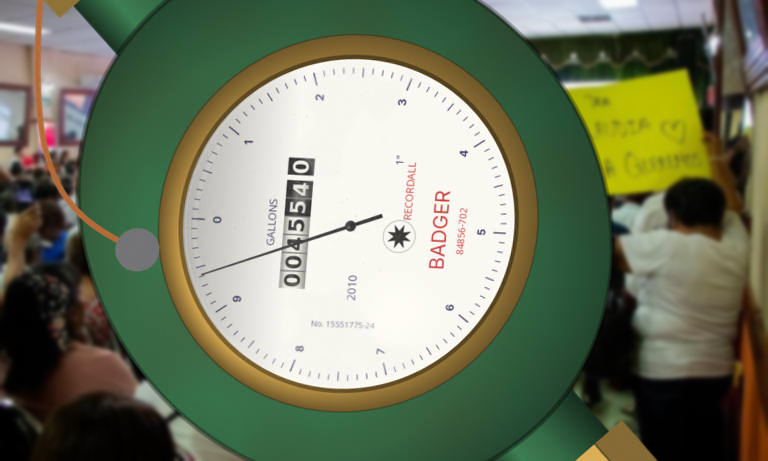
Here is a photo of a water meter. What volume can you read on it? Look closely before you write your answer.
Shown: 45539.4 gal
